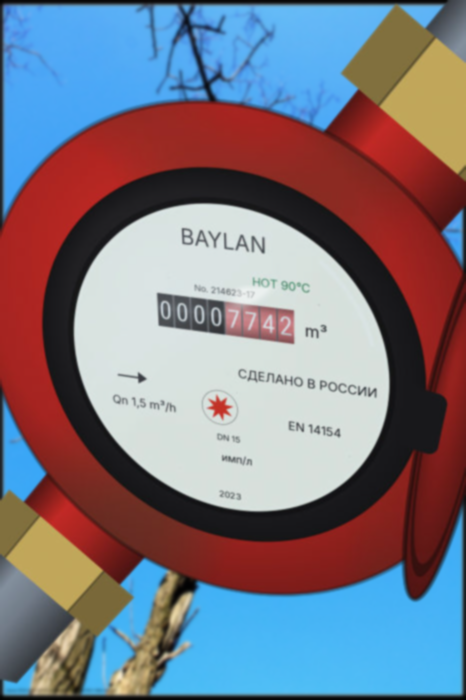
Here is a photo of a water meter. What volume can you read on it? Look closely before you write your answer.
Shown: 0.7742 m³
